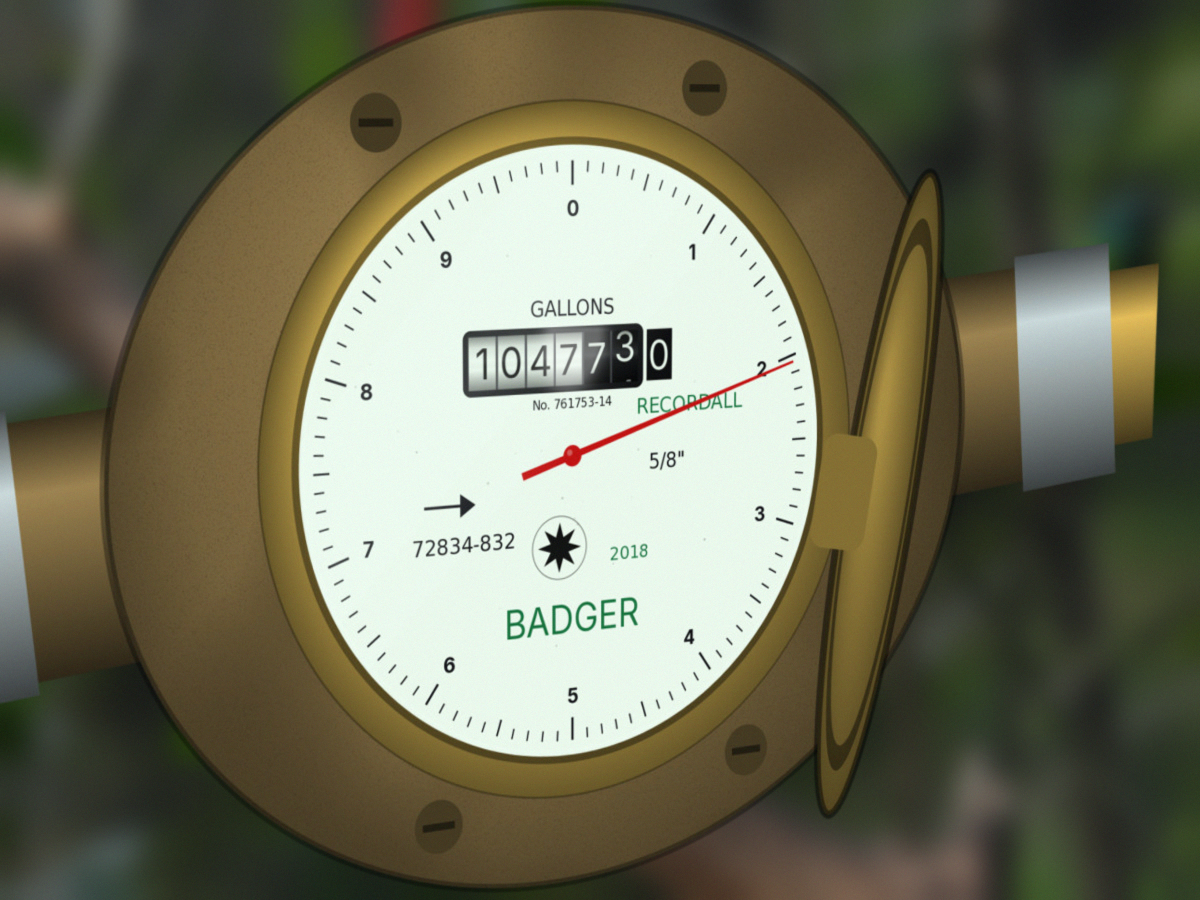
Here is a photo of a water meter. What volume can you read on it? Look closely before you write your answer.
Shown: 1047732.0 gal
